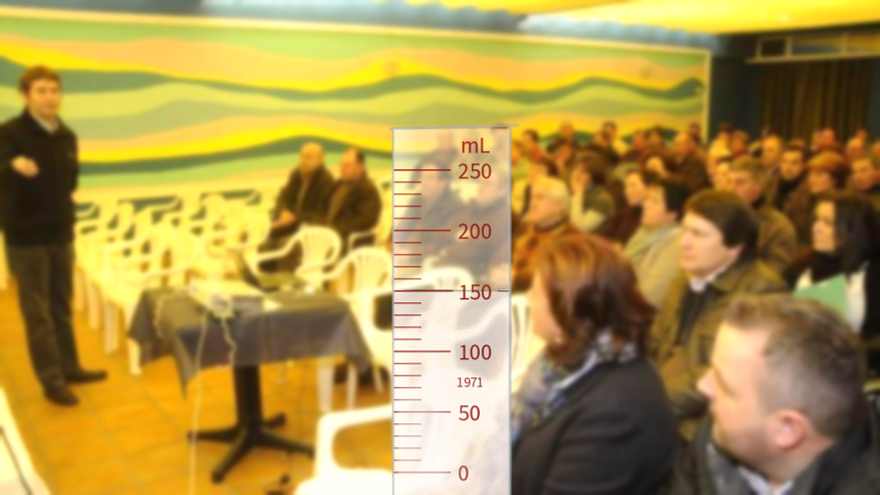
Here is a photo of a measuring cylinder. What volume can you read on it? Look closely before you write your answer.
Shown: 150 mL
